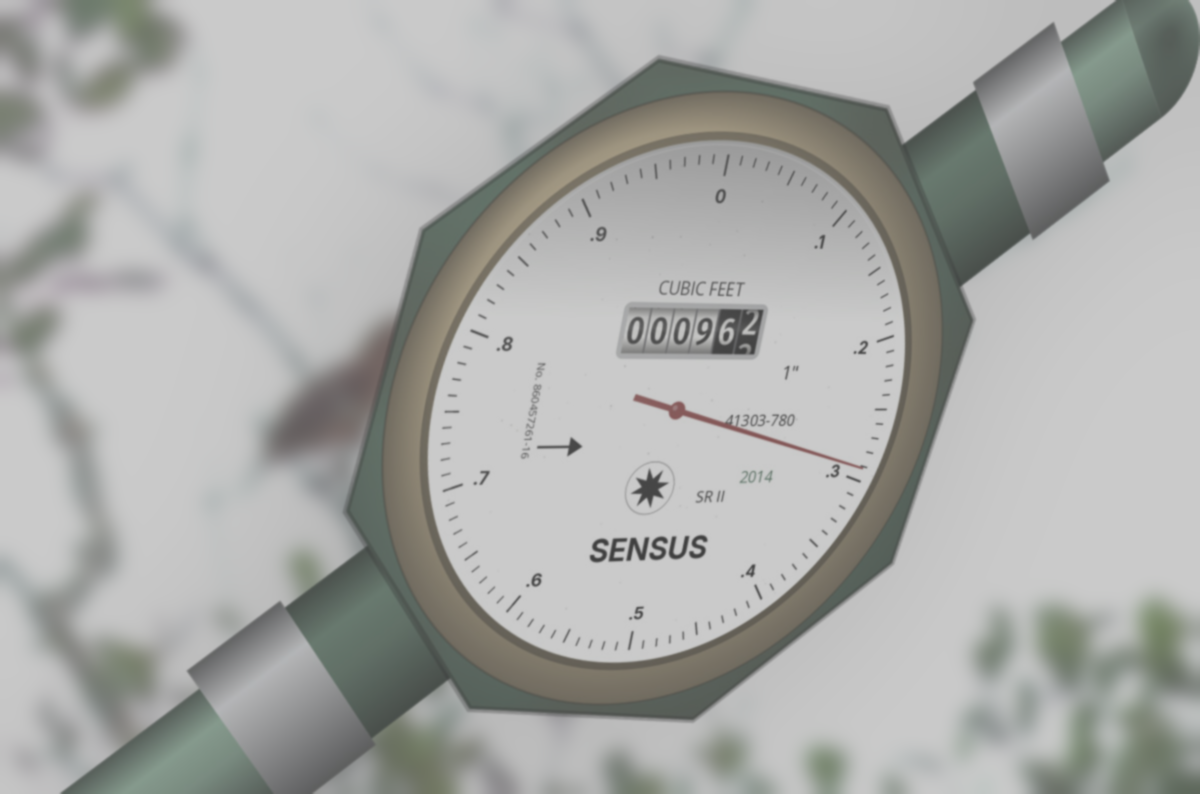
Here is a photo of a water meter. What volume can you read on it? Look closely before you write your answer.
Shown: 962.29 ft³
